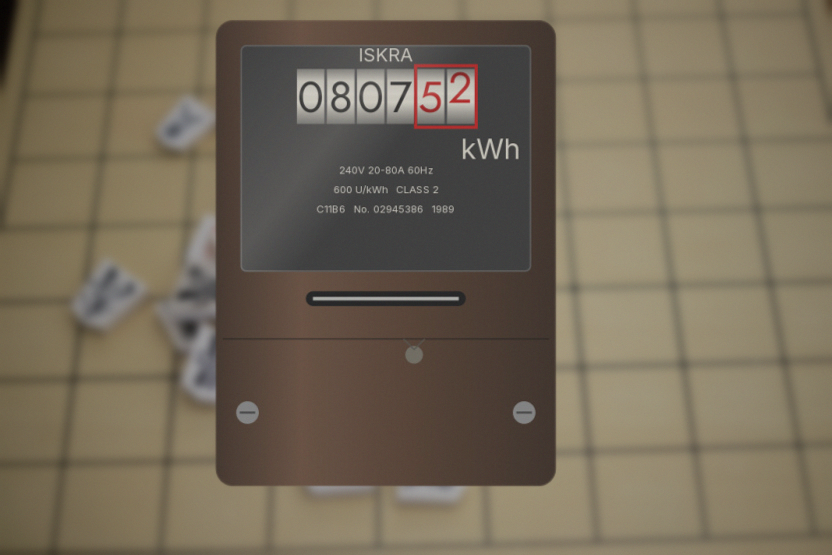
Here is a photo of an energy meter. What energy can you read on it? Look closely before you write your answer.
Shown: 807.52 kWh
